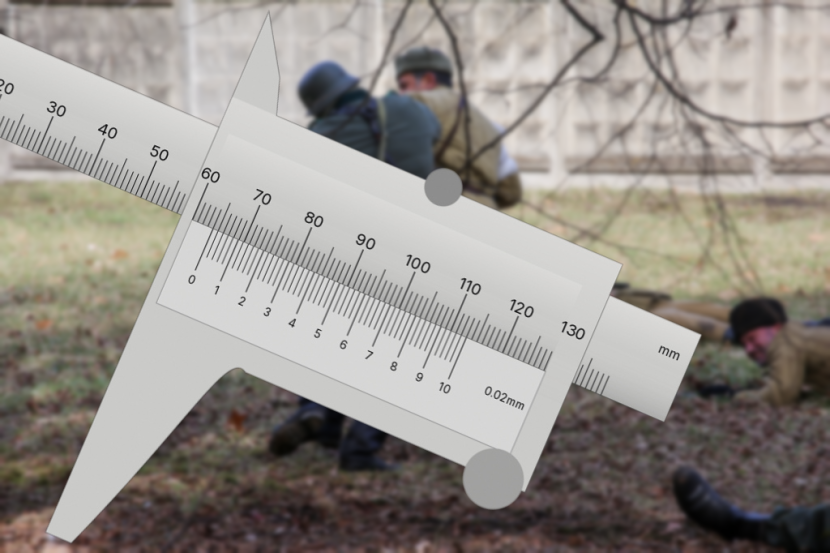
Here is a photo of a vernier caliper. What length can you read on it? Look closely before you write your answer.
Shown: 64.0 mm
